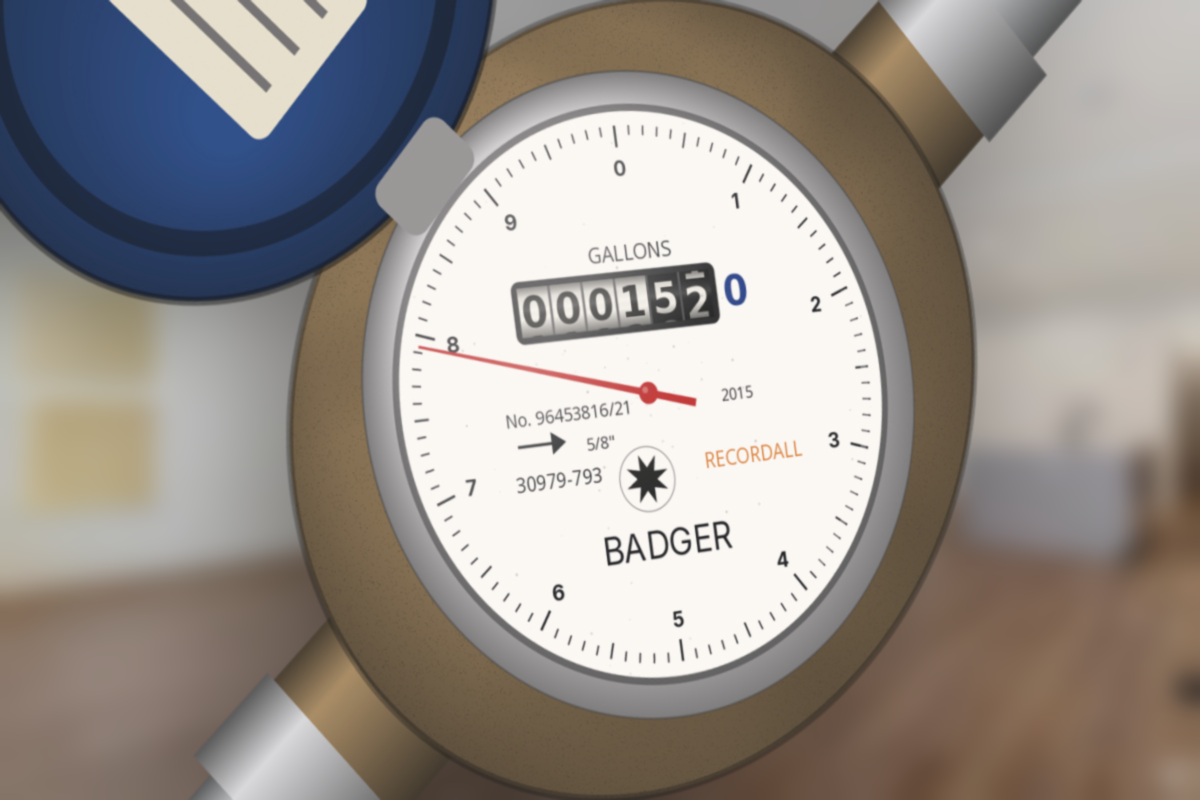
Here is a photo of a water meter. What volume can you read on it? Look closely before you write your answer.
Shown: 1517.9 gal
